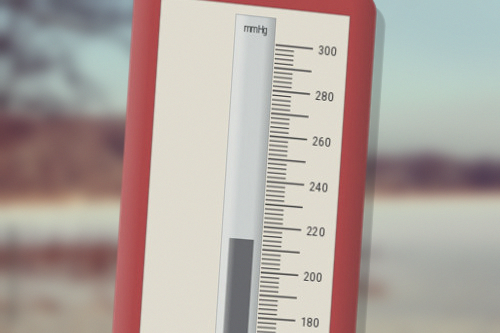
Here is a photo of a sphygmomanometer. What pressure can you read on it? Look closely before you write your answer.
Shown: 214 mmHg
